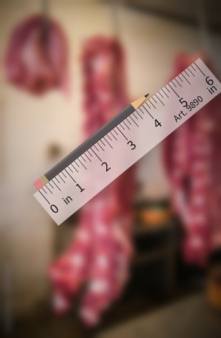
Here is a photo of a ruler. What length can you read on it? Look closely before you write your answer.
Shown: 4.375 in
